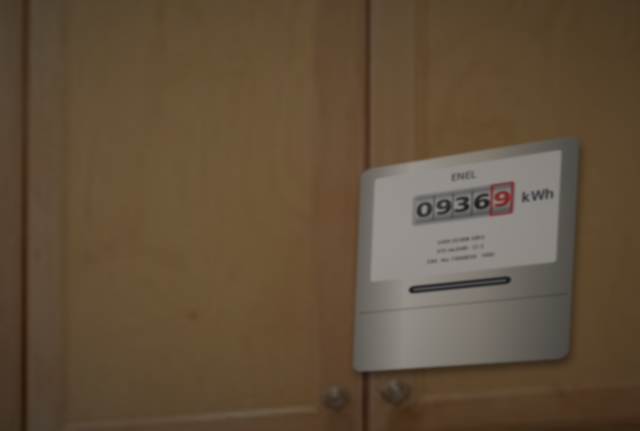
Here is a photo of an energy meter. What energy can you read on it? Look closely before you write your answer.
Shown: 936.9 kWh
